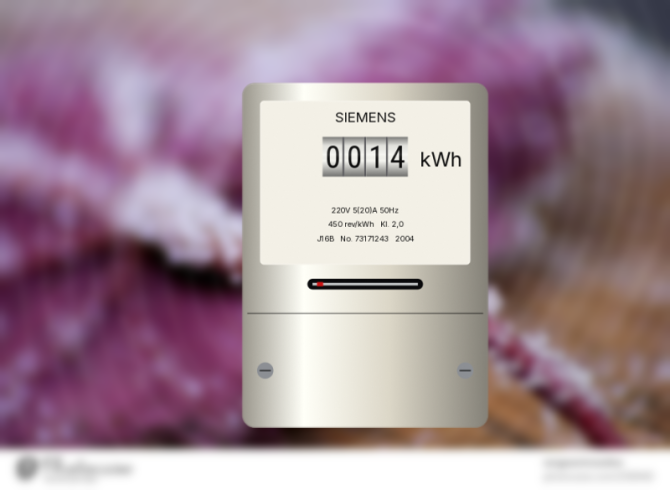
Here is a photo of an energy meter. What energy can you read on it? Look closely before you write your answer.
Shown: 14 kWh
